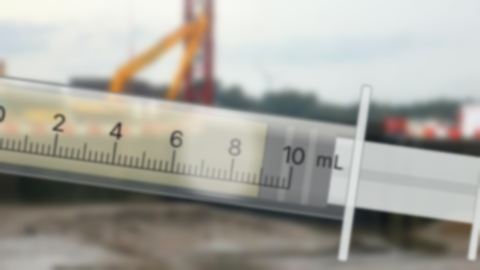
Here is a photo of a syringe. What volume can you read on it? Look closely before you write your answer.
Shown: 9 mL
